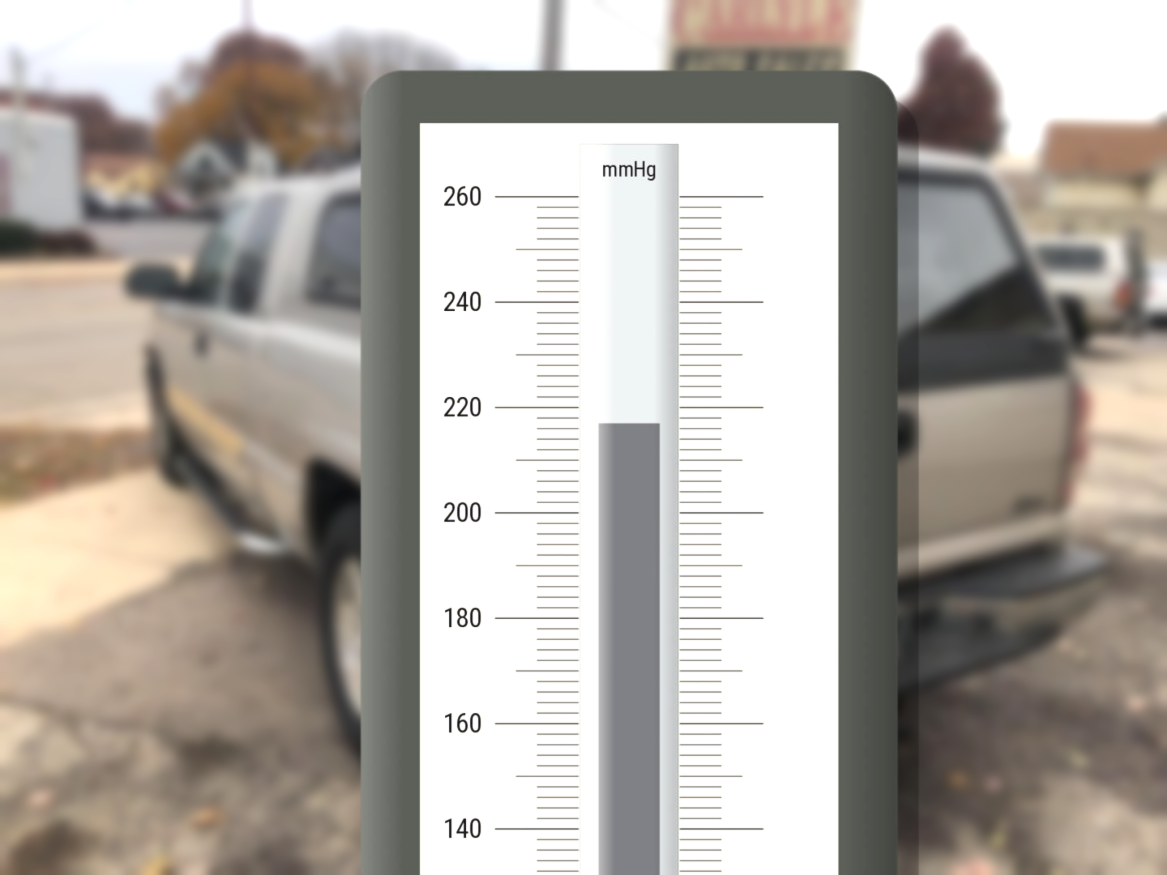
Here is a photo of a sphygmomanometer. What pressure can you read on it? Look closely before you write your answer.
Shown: 217 mmHg
